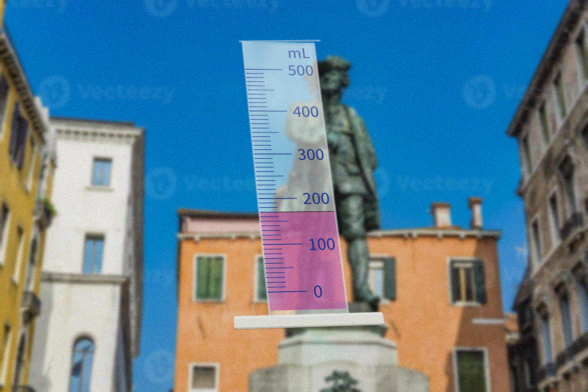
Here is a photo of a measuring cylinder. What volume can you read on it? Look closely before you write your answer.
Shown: 170 mL
